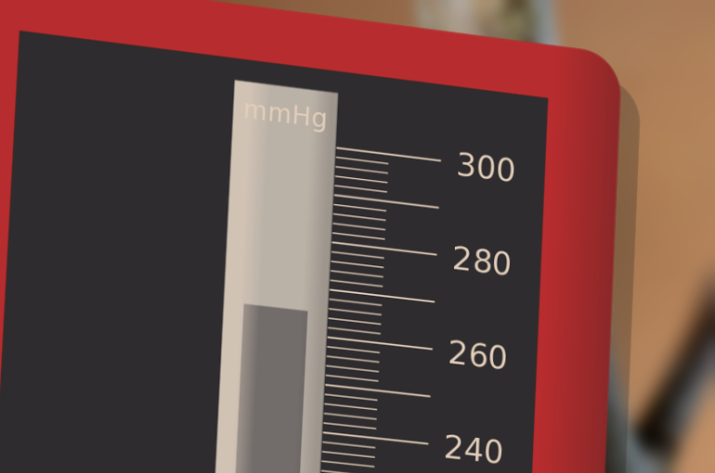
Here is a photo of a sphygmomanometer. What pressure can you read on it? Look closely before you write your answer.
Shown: 265 mmHg
